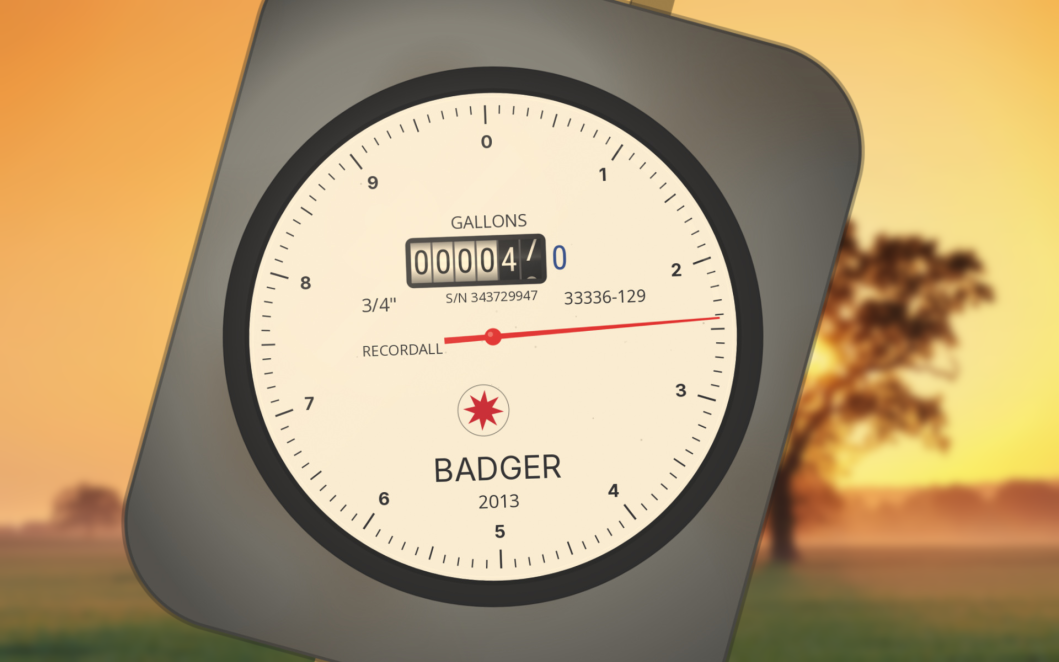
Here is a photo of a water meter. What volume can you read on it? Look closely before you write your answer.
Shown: 472.4 gal
